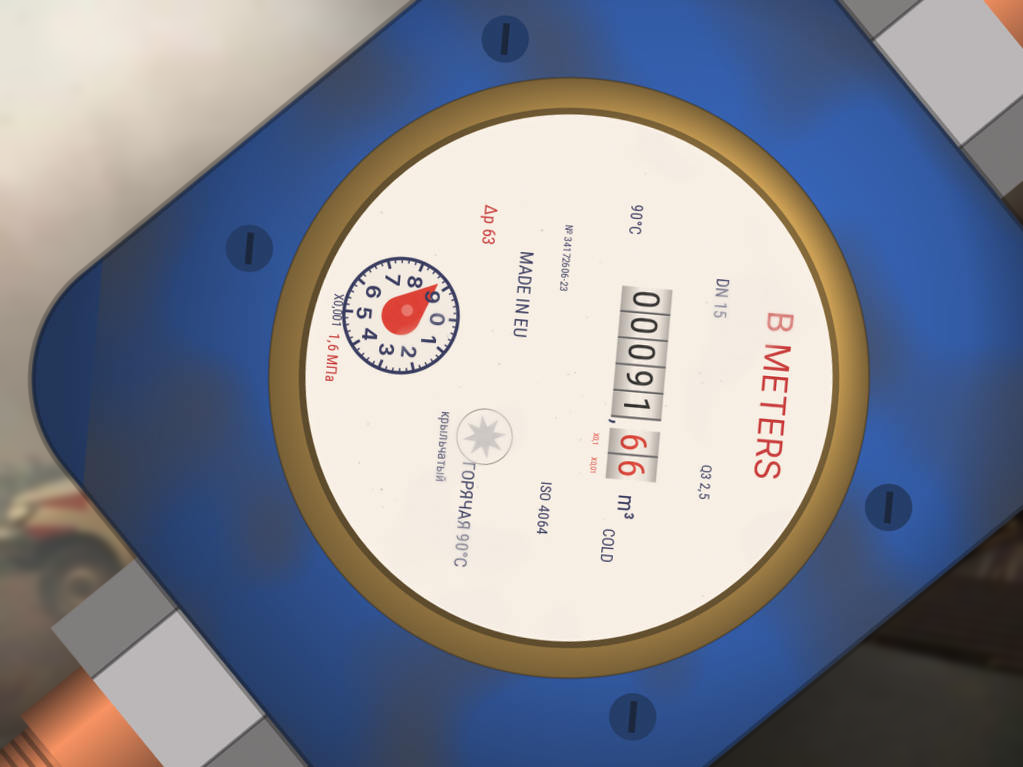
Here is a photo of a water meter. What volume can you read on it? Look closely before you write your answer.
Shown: 91.668 m³
